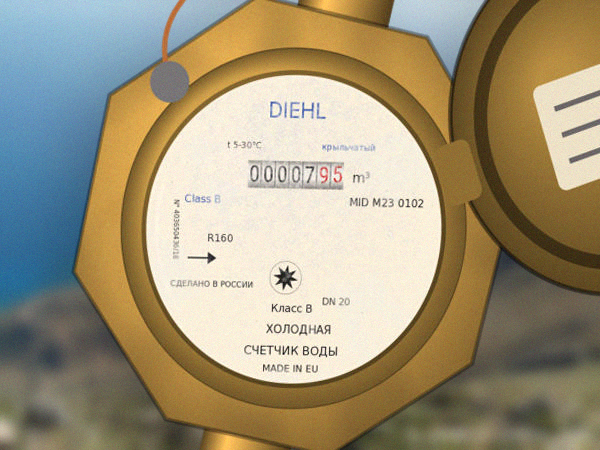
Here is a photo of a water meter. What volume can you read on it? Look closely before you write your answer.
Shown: 7.95 m³
